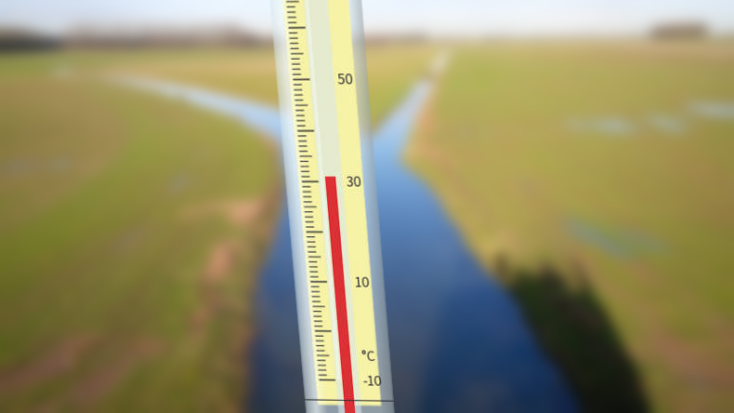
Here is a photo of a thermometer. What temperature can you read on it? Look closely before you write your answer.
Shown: 31 °C
